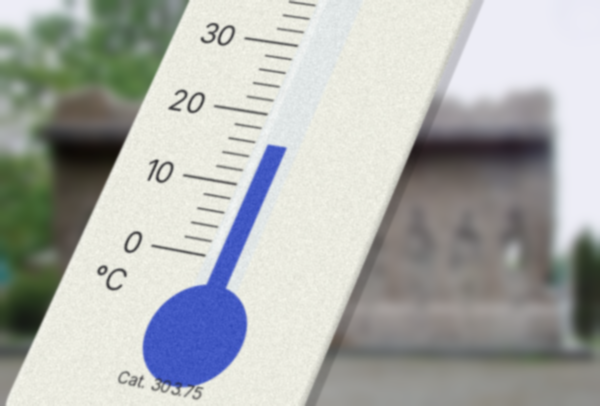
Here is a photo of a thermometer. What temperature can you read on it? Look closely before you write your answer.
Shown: 16 °C
